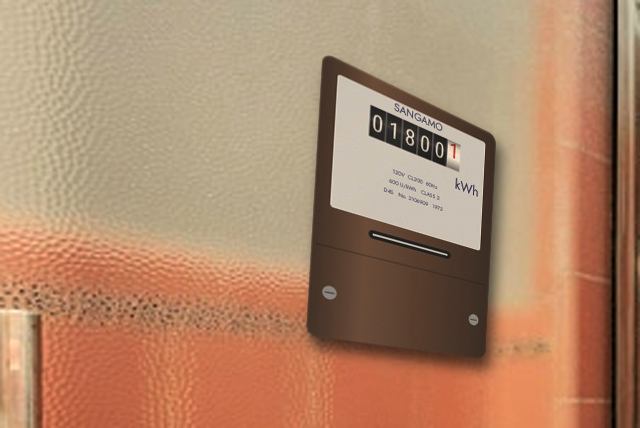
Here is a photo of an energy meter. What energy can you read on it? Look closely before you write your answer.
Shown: 1800.1 kWh
